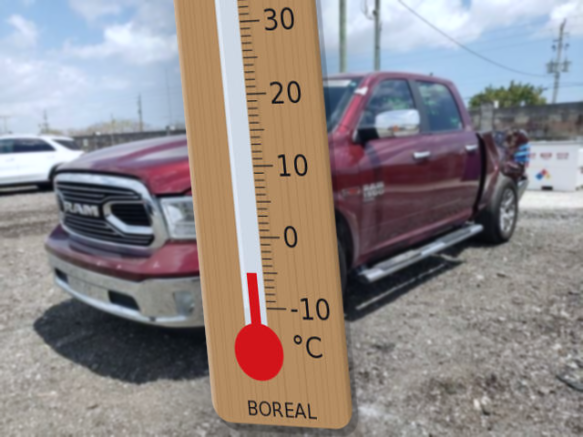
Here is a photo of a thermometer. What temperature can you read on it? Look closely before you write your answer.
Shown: -5 °C
